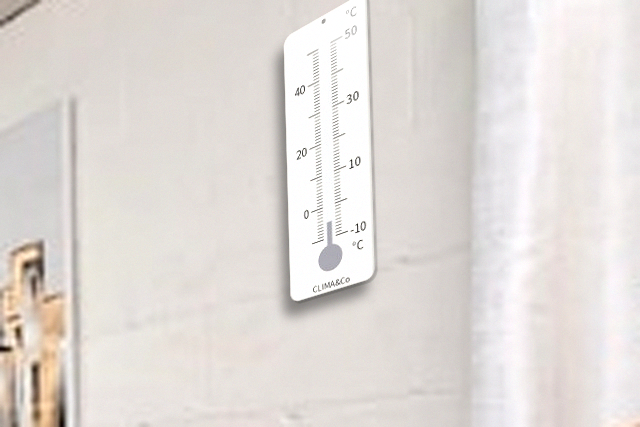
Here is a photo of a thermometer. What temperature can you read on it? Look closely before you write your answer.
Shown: -5 °C
